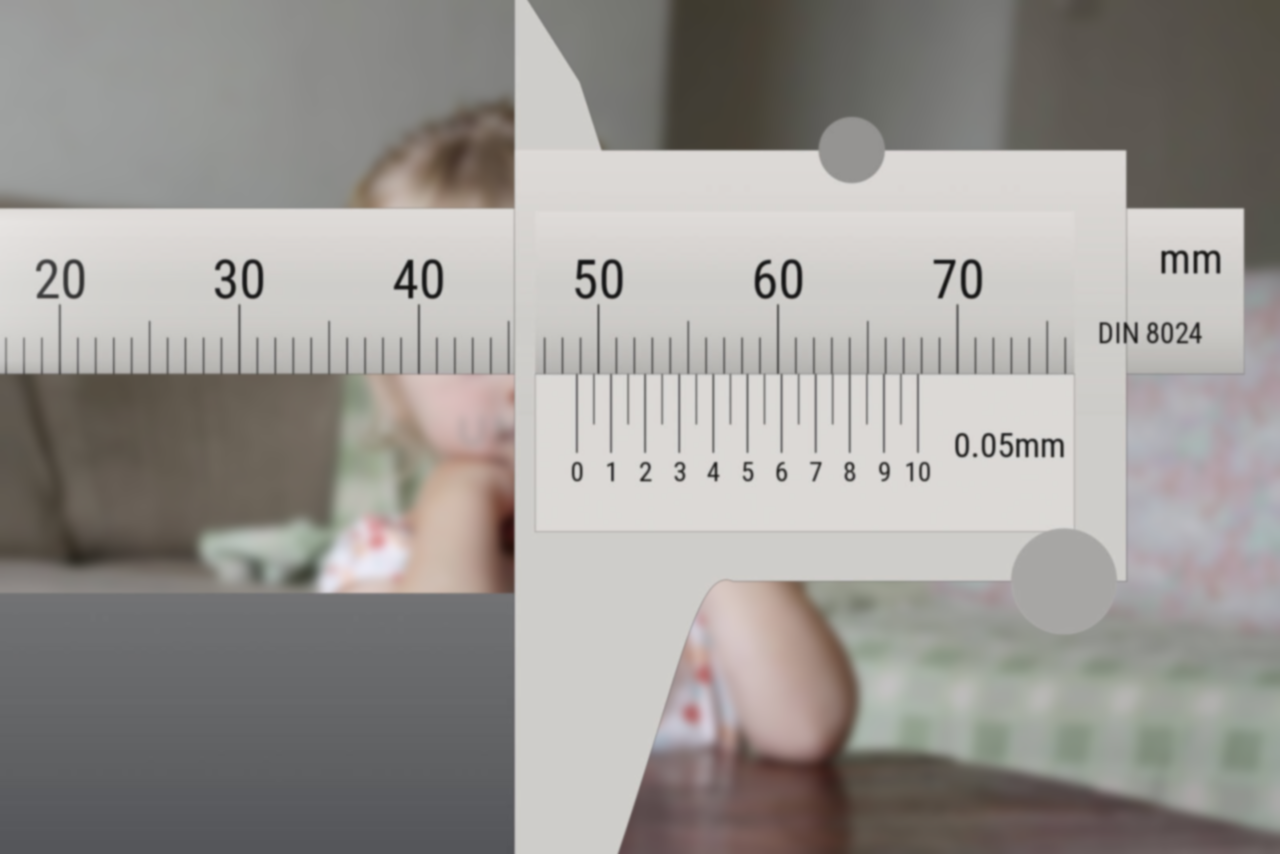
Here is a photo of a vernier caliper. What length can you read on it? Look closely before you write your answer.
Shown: 48.8 mm
